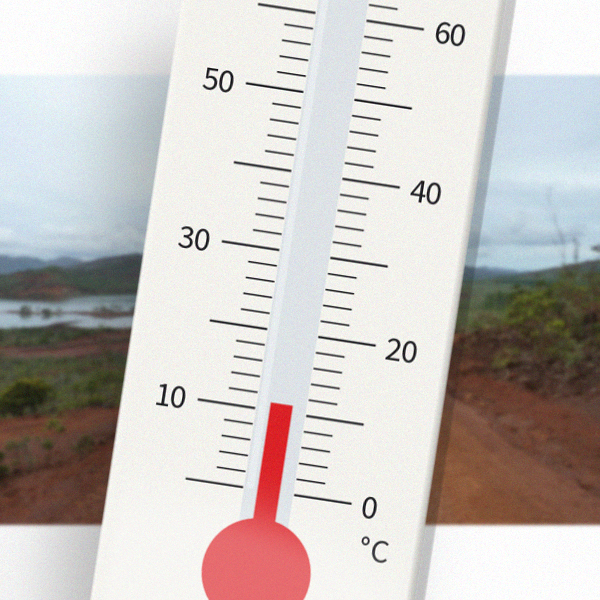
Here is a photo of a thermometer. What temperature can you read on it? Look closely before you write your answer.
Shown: 11 °C
